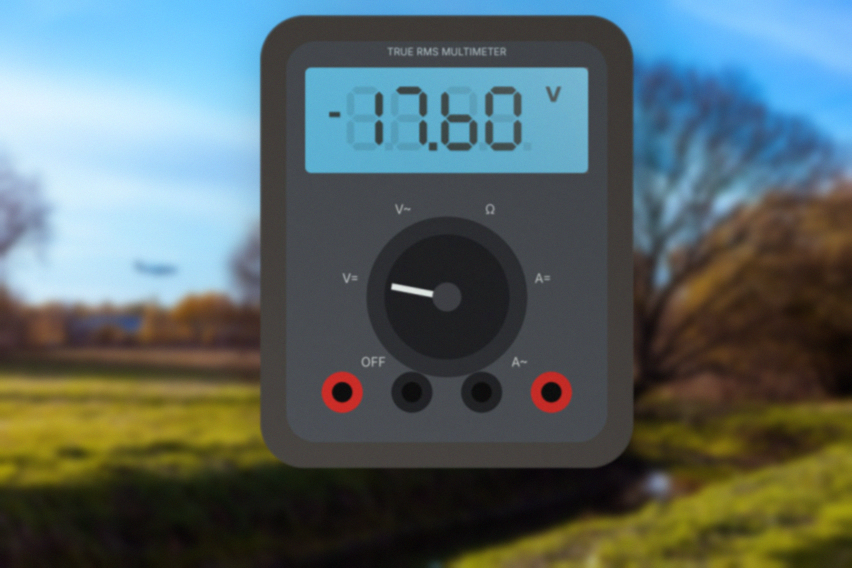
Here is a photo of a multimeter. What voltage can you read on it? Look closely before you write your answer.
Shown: -17.60 V
